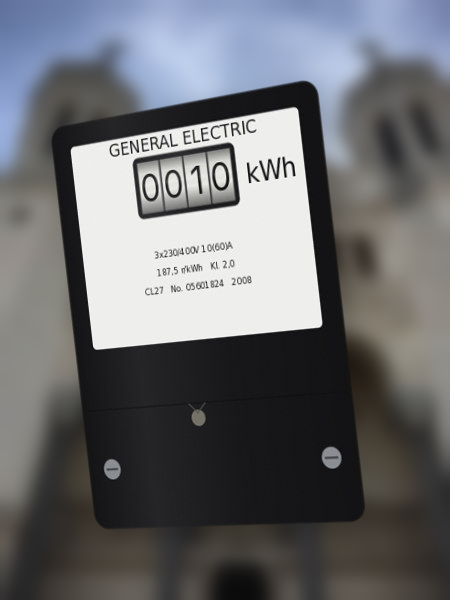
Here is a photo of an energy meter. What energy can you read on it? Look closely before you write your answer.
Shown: 10 kWh
